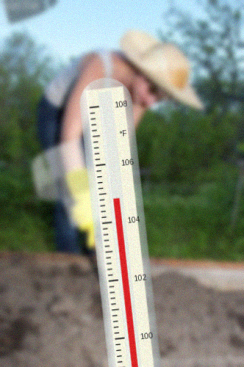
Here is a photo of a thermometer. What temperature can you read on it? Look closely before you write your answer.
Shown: 104.8 °F
